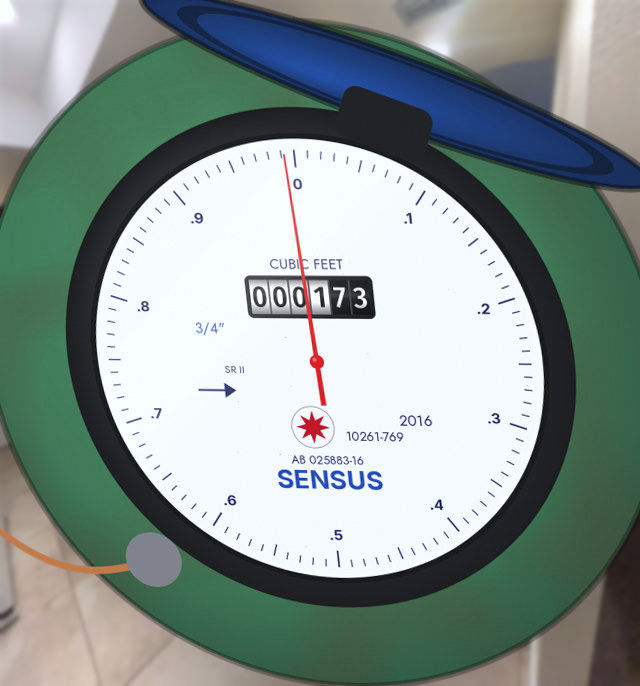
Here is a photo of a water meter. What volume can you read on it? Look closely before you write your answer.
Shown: 172.99 ft³
